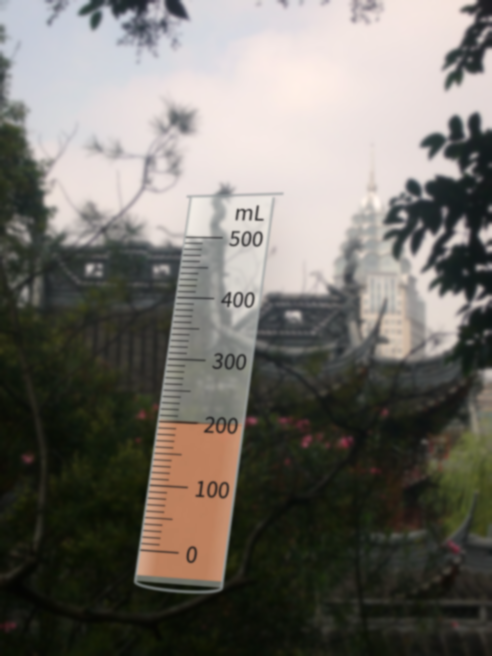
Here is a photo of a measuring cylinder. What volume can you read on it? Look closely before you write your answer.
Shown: 200 mL
